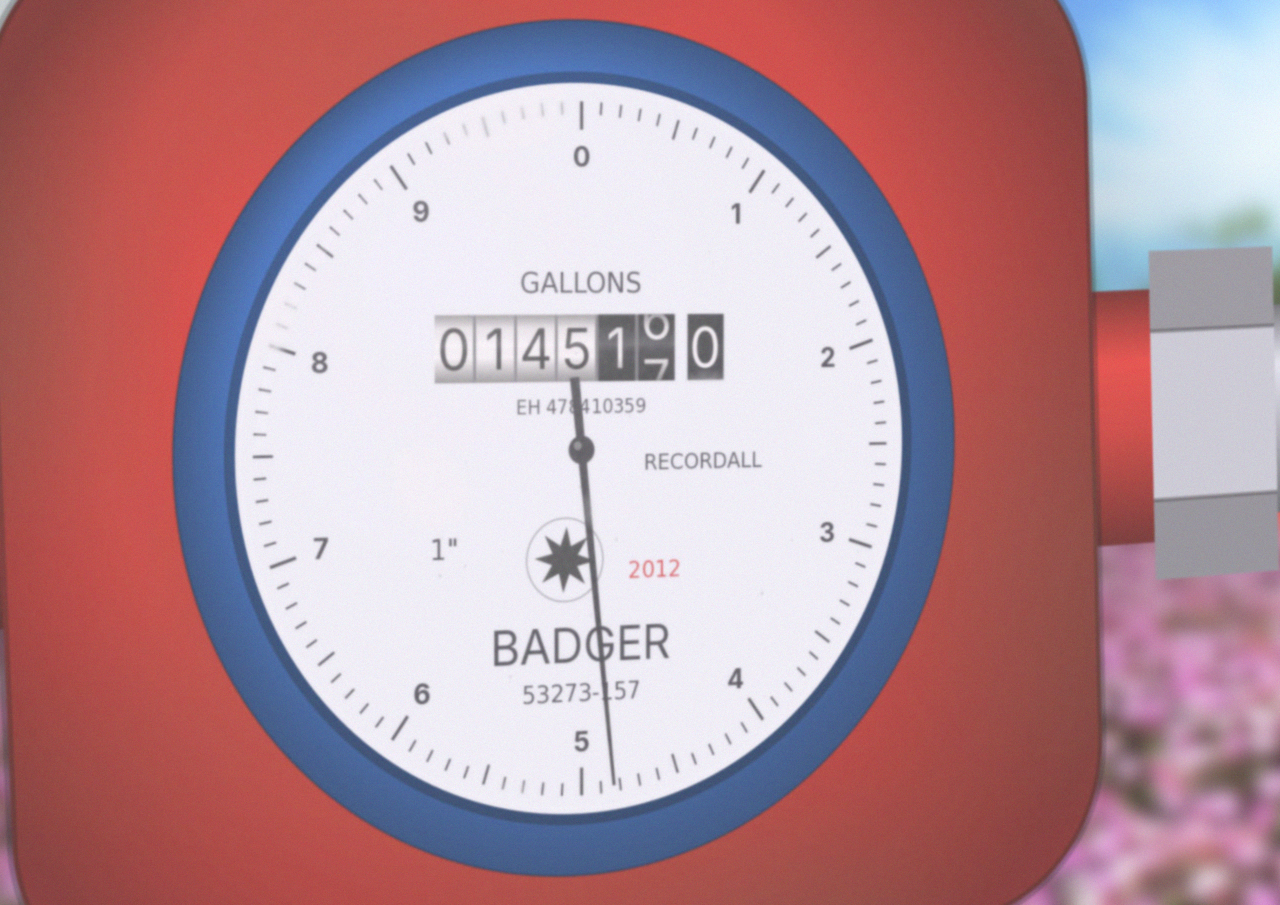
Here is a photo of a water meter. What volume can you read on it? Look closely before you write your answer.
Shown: 145164.8 gal
